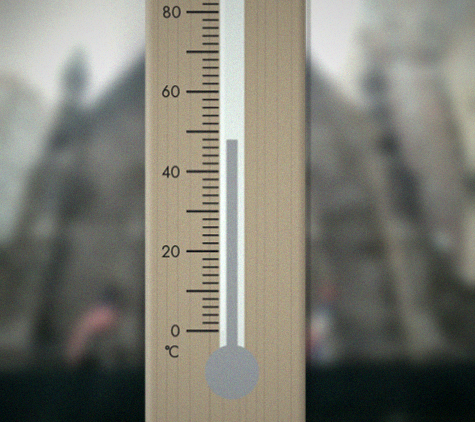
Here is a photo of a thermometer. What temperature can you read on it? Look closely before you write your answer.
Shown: 48 °C
